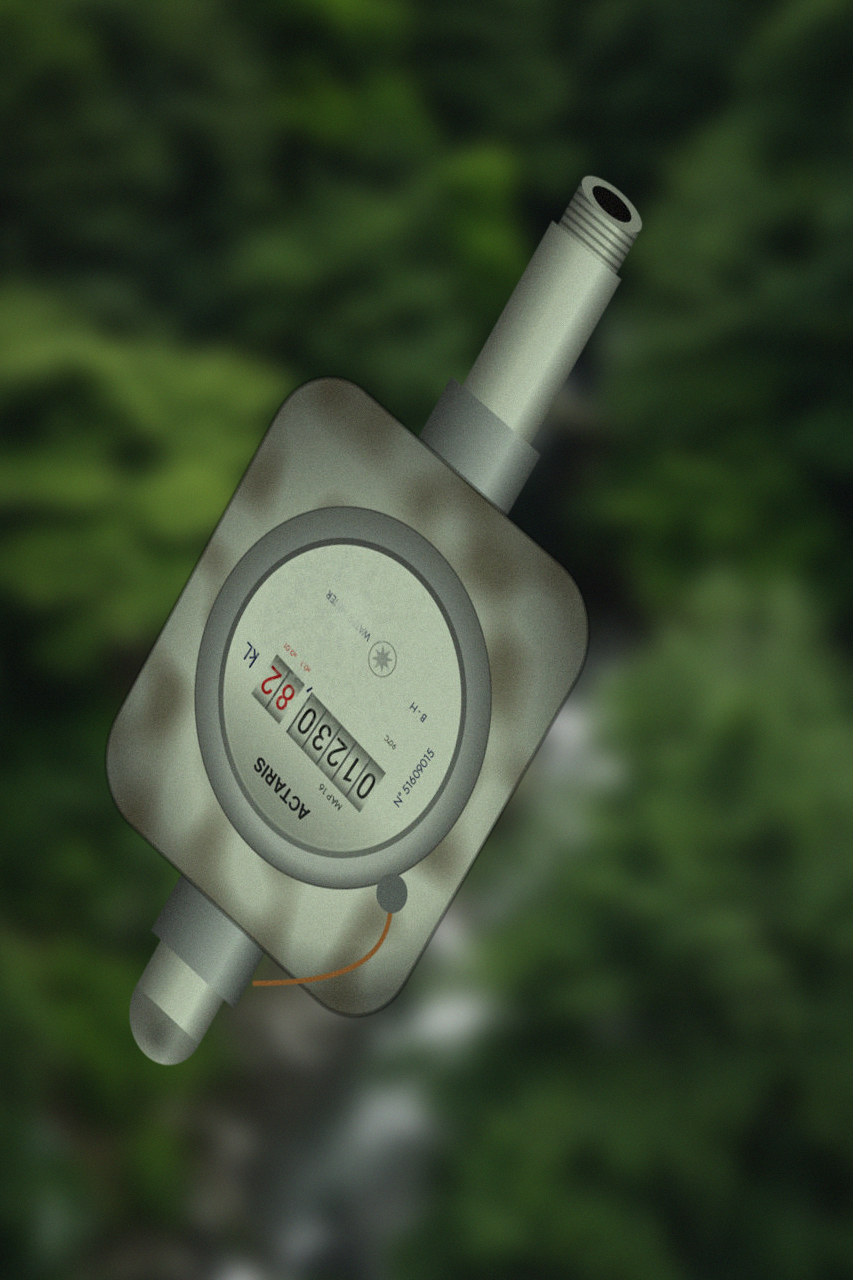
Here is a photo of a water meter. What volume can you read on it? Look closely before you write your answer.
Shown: 1230.82 kL
